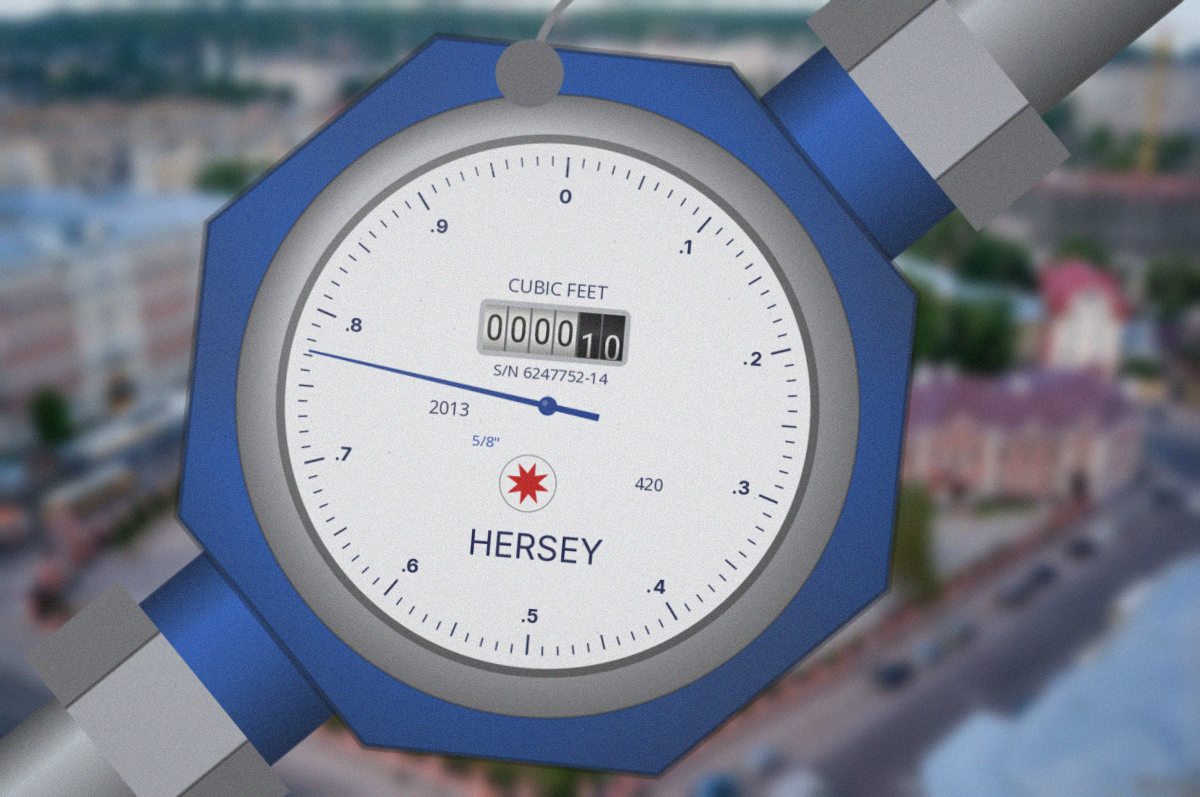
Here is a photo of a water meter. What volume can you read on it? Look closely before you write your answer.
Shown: 9.77 ft³
